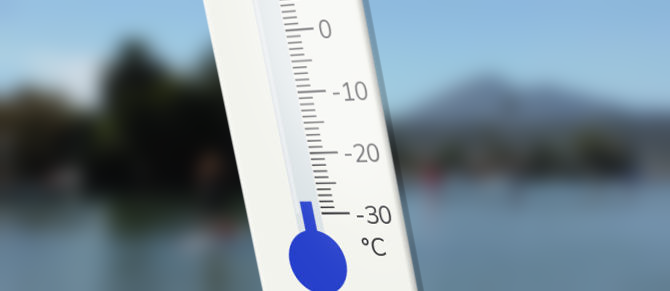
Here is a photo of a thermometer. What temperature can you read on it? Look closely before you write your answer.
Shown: -28 °C
